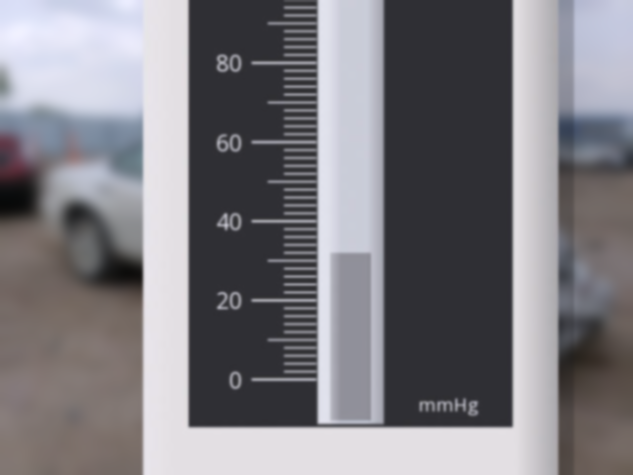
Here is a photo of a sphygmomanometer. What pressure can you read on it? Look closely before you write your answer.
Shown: 32 mmHg
